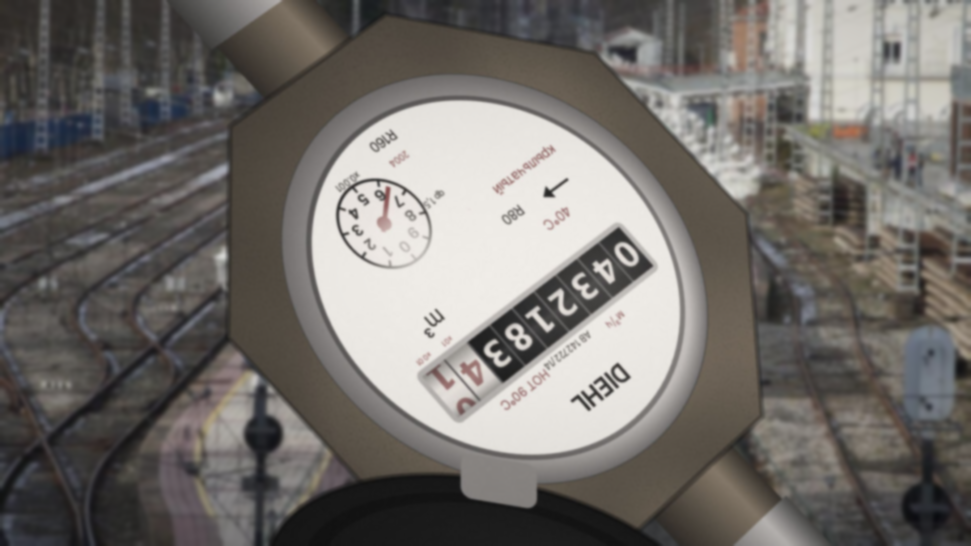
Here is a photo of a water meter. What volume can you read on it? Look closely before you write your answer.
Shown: 432183.406 m³
